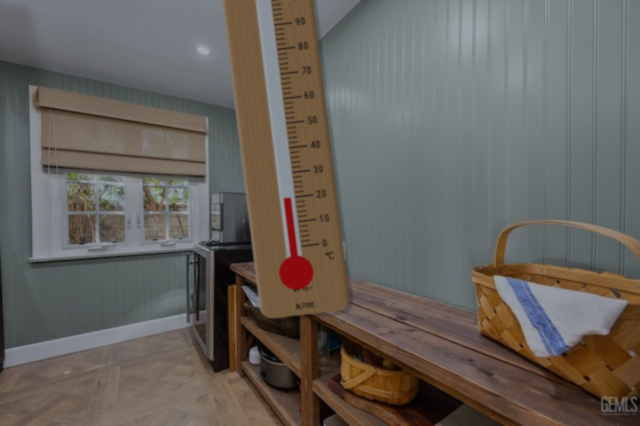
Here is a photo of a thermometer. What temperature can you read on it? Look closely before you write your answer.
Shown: 20 °C
